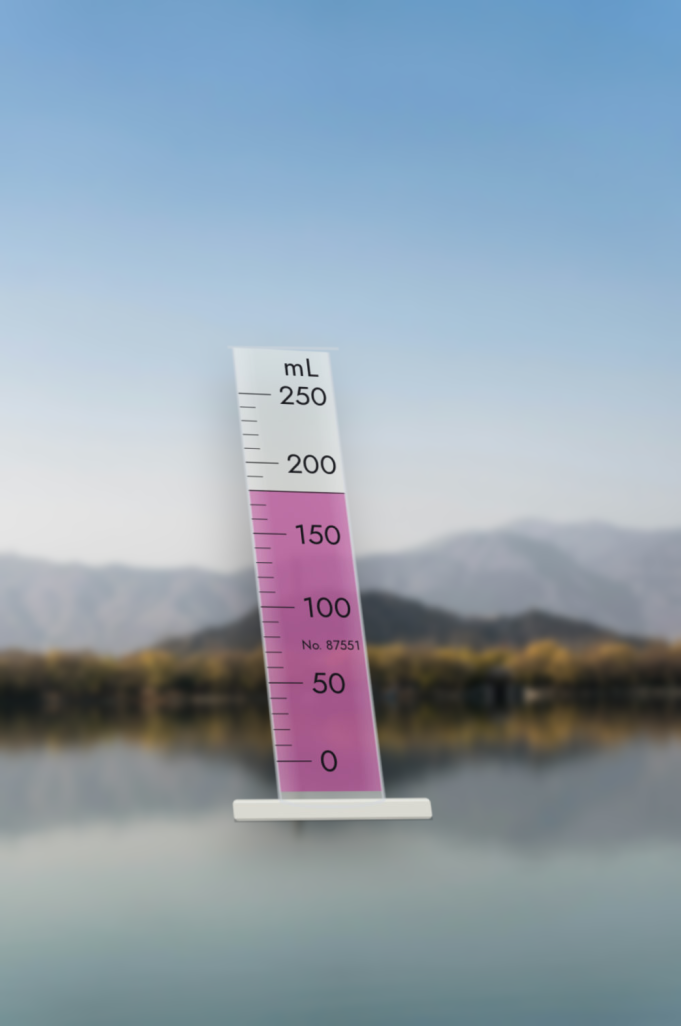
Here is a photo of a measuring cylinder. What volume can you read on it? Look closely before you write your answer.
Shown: 180 mL
